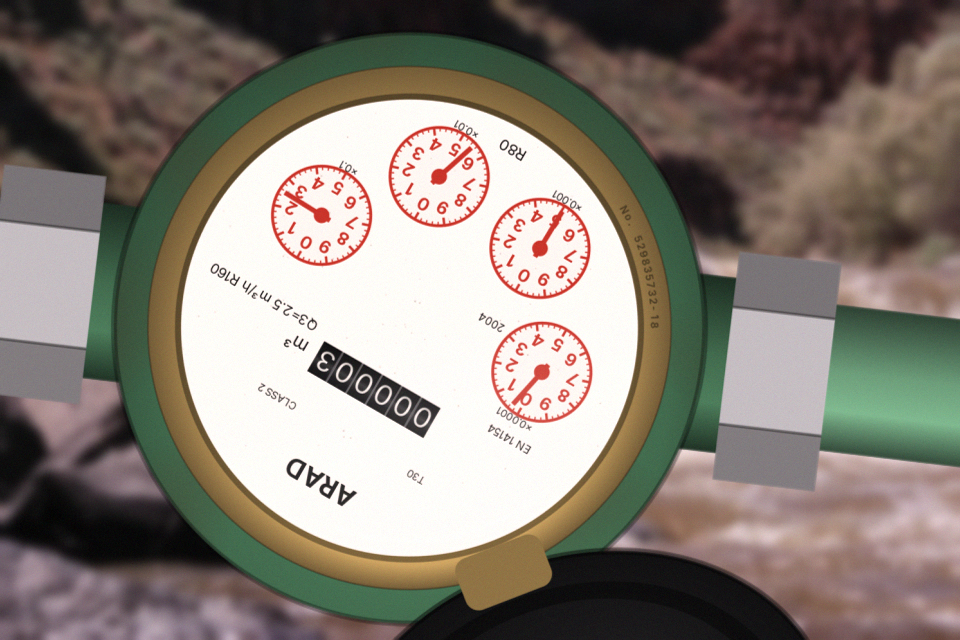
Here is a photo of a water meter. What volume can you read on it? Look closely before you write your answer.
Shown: 3.2550 m³
